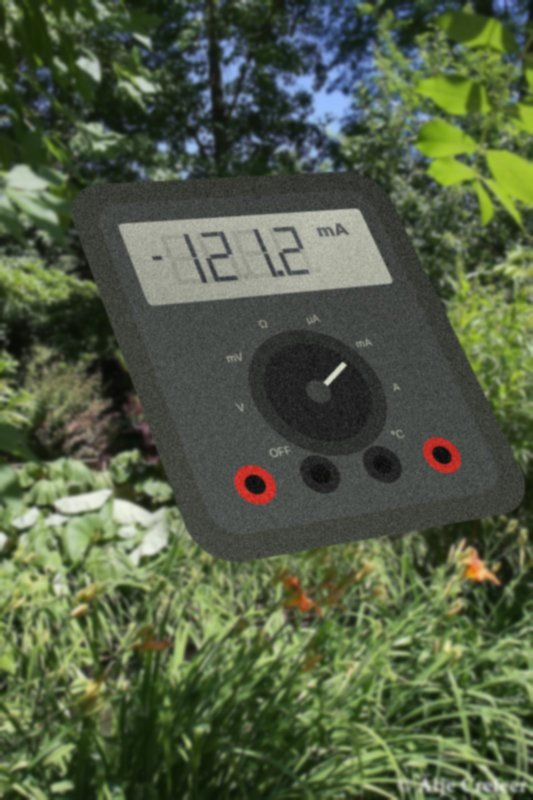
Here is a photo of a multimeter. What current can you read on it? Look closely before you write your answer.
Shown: -121.2 mA
